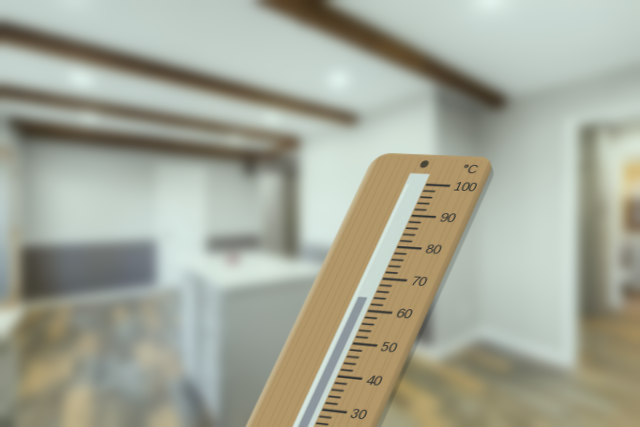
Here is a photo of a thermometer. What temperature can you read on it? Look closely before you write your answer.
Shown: 64 °C
